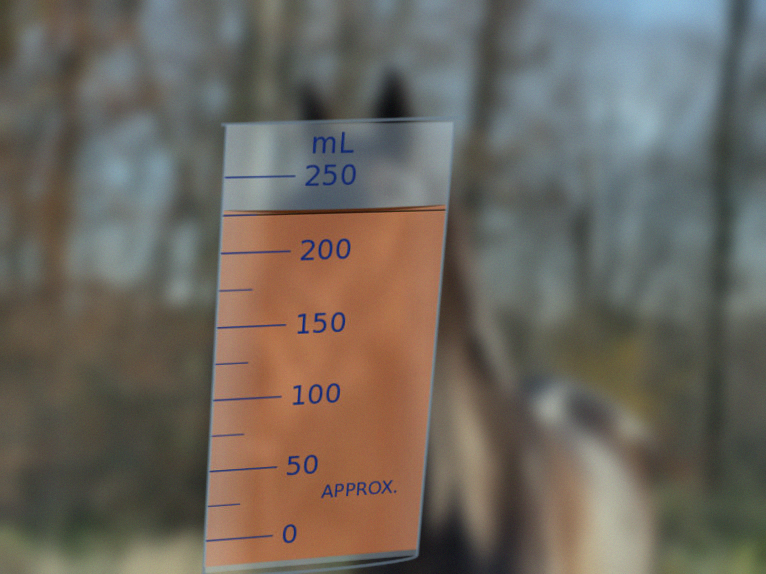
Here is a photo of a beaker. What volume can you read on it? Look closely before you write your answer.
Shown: 225 mL
